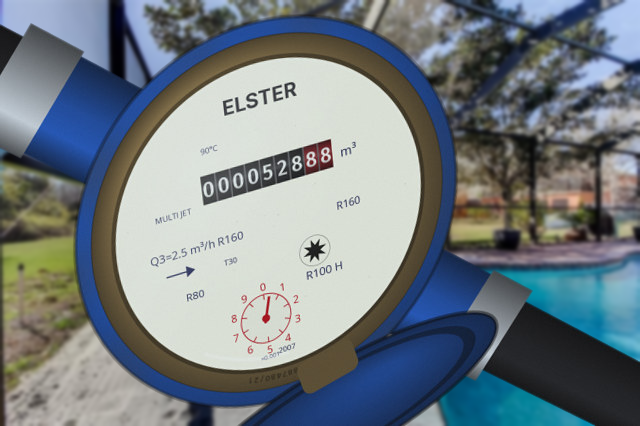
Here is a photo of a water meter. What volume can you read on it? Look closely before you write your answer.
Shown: 528.880 m³
